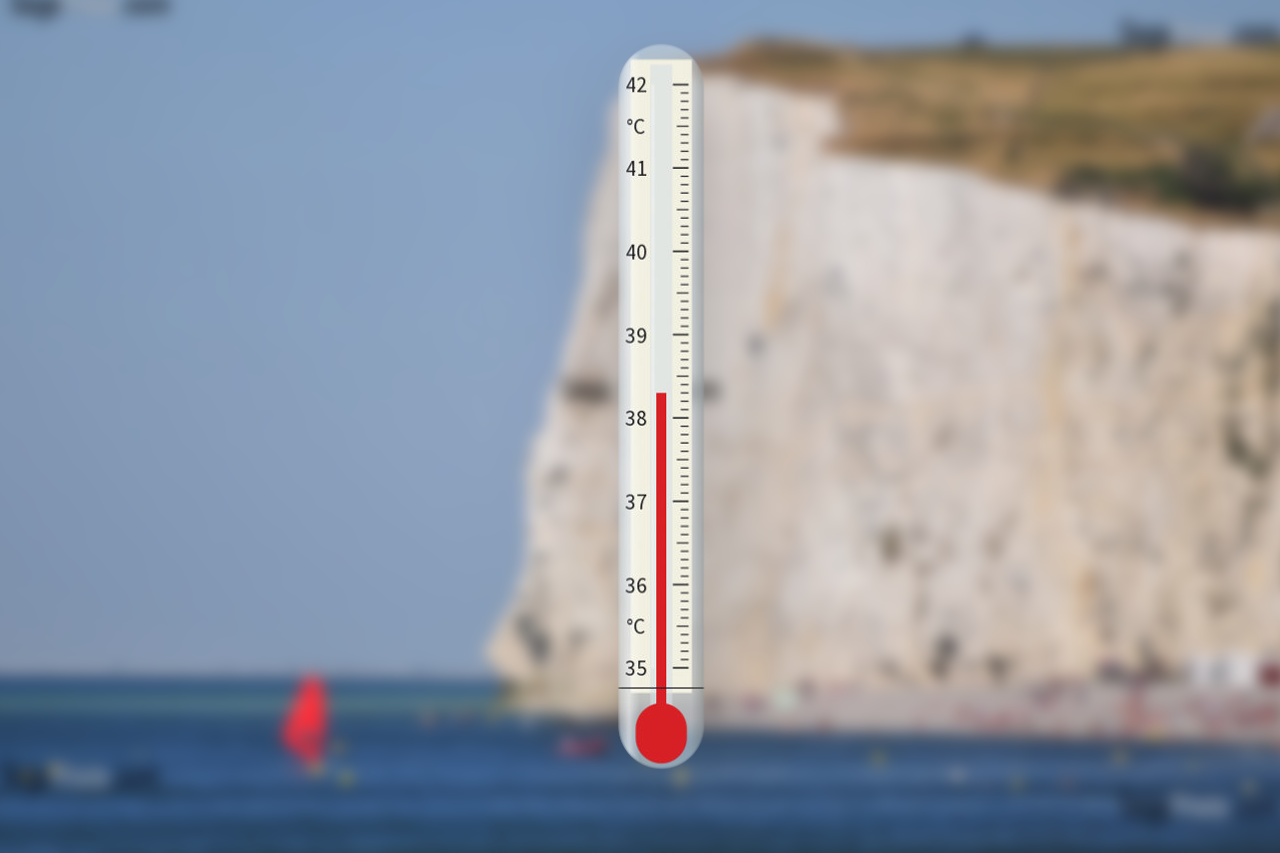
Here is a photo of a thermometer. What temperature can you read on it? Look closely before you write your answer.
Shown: 38.3 °C
